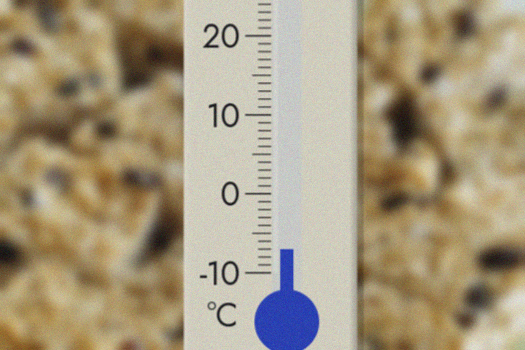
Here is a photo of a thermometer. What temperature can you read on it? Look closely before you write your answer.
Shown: -7 °C
